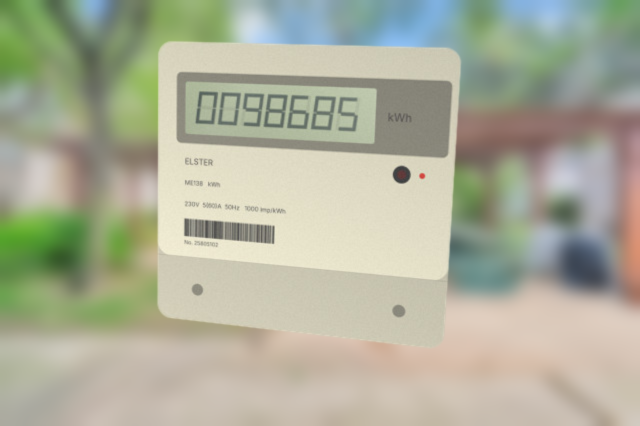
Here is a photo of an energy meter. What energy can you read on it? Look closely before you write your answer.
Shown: 98685 kWh
